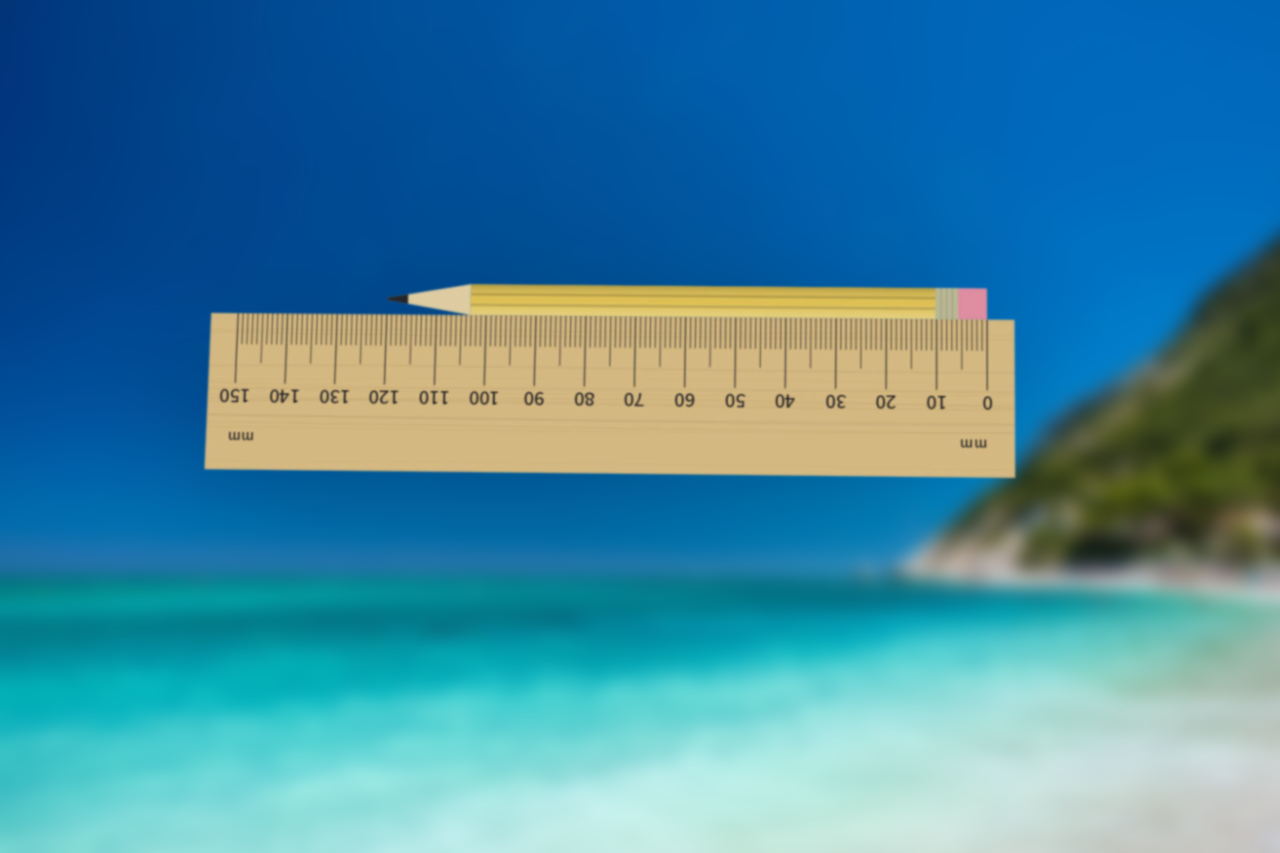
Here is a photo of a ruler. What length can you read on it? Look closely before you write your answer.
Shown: 120 mm
